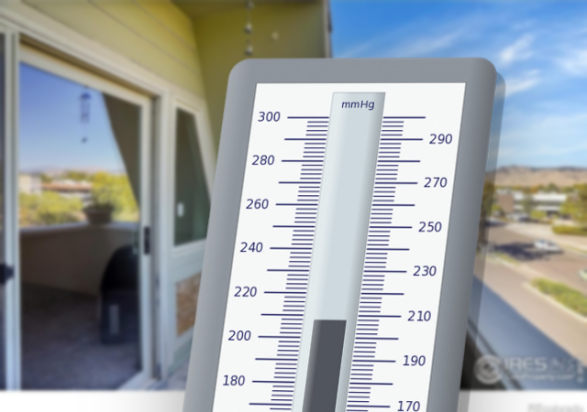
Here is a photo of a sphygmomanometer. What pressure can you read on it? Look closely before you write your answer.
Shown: 208 mmHg
